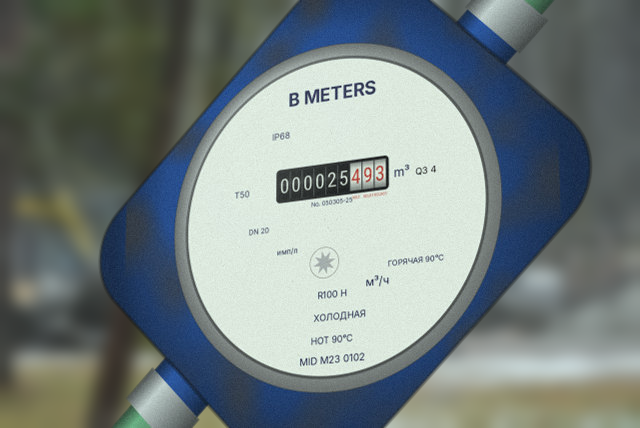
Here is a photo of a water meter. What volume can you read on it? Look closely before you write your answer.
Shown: 25.493 m³
